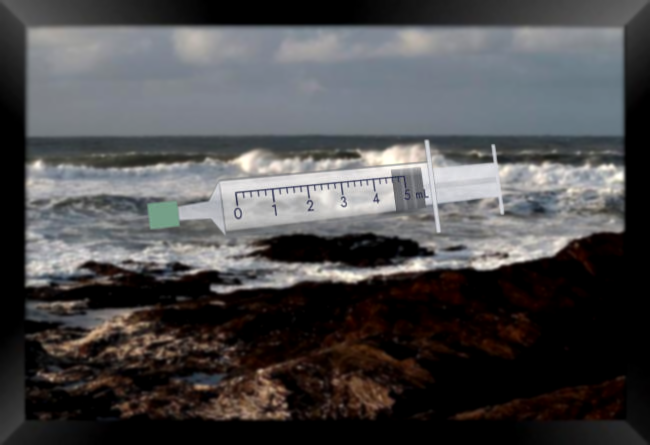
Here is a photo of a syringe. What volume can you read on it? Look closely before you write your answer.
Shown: 4.6 mL
